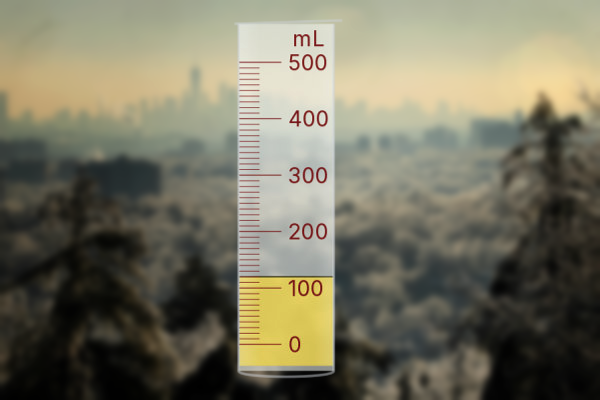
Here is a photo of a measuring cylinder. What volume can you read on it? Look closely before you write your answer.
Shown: 120 mL
